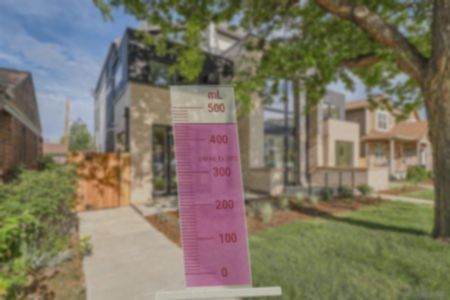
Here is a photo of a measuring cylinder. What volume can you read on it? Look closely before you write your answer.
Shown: 450 mL
